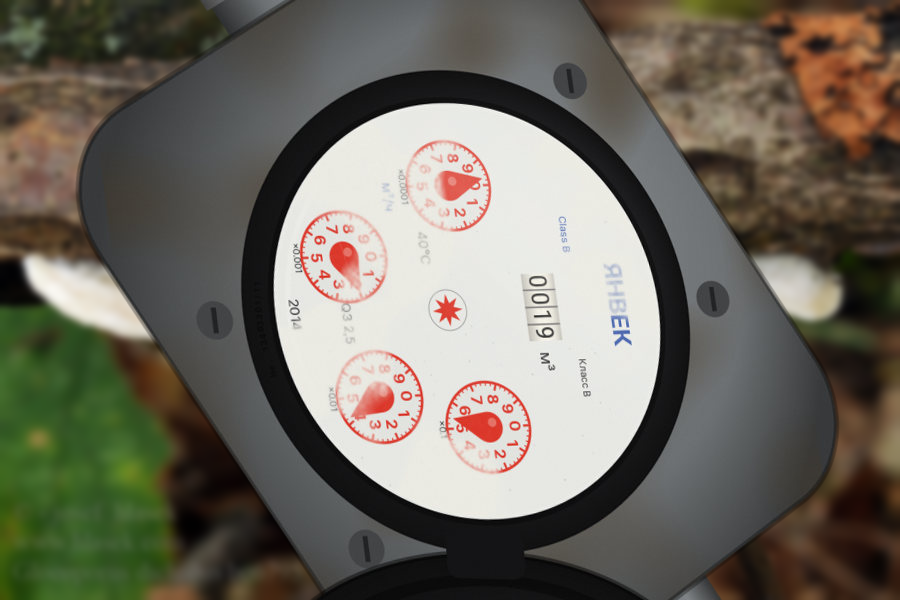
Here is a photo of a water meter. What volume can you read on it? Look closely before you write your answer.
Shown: 19.5419 m³
